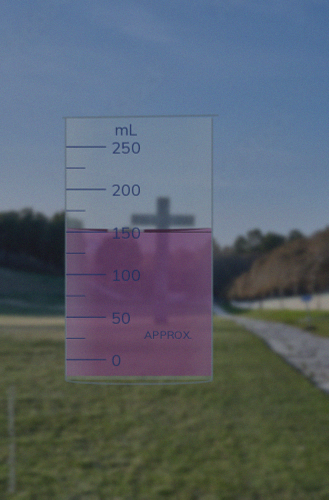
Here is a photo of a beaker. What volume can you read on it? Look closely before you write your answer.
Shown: 150 mL
